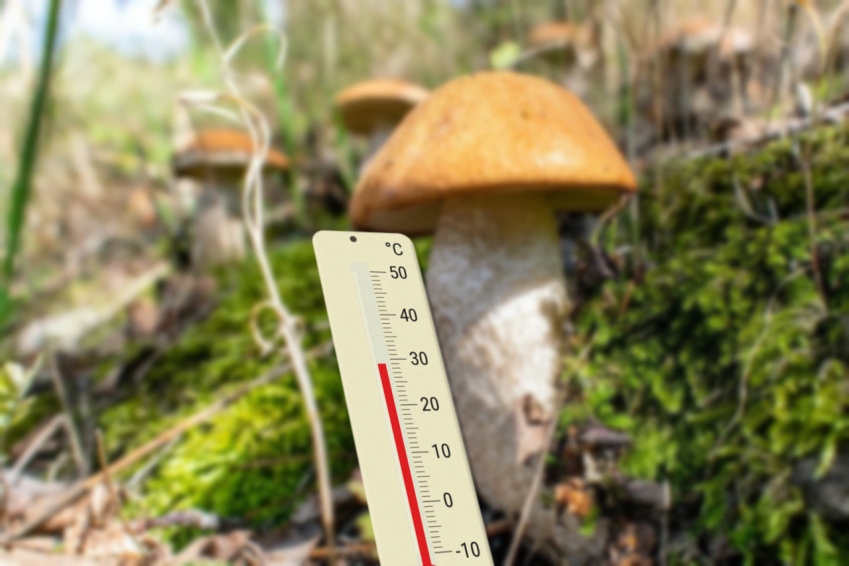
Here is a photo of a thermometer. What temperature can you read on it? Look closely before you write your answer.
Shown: 29 °C
